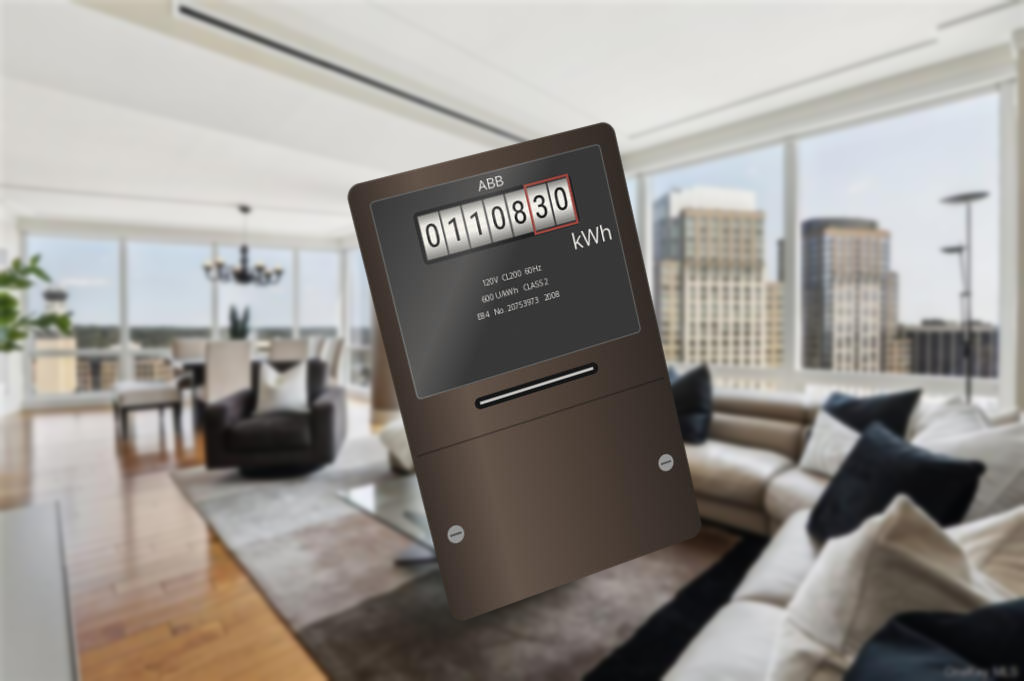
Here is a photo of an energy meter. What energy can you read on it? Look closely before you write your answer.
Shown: 1108.30 kWh
